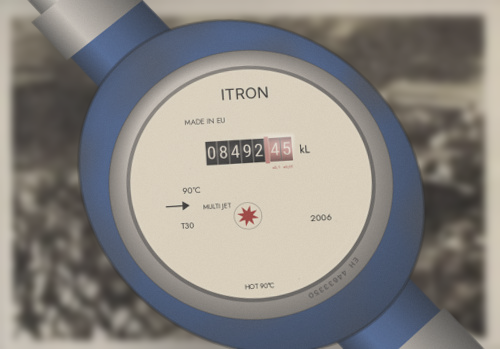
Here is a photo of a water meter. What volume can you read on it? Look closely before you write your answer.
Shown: 8492.45 kL
